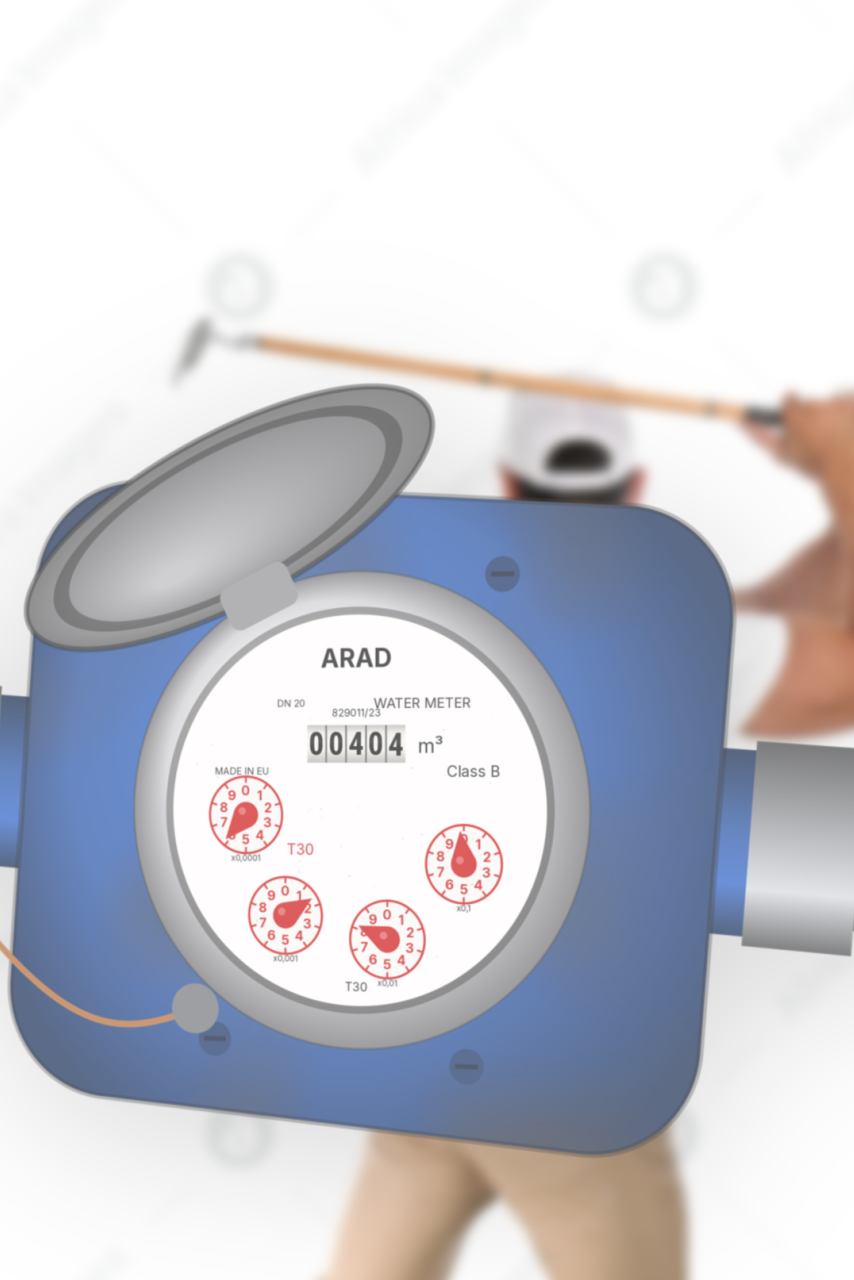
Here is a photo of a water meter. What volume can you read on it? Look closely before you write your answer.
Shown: 403.9816 m³
